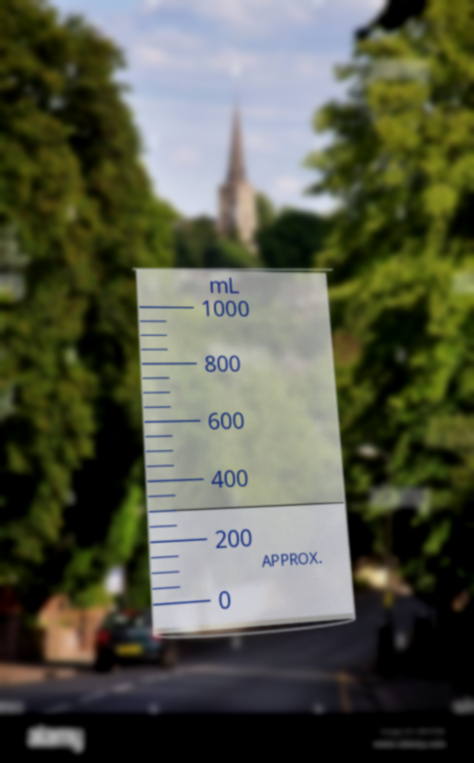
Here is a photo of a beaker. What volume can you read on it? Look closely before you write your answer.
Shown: 300 mL
